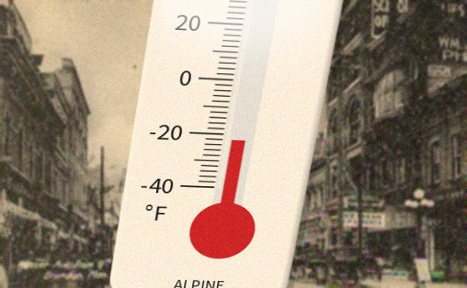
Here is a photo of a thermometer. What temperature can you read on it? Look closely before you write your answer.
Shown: -22 °F
